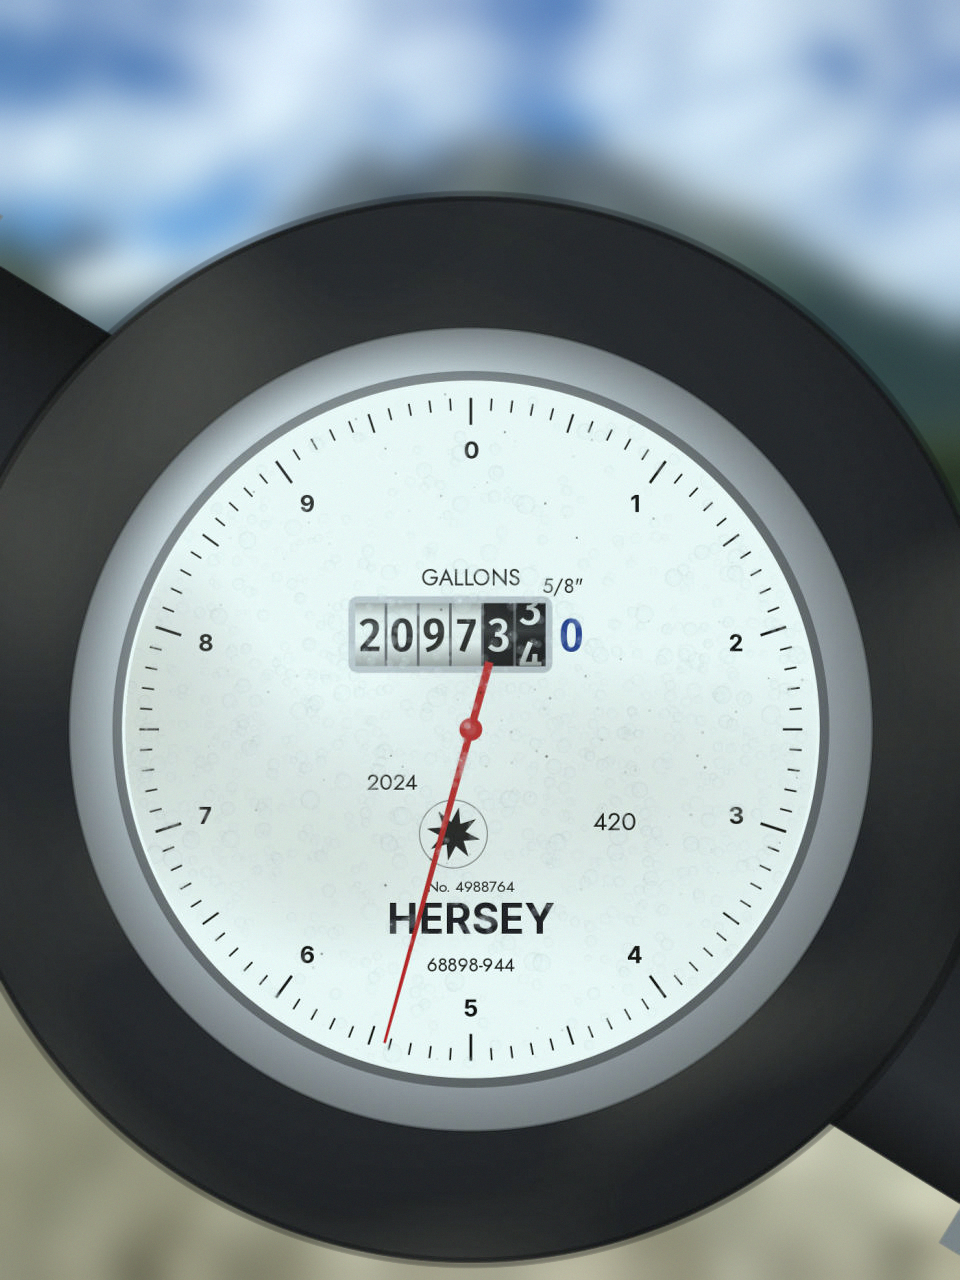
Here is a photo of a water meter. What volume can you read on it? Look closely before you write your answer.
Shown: 2097335.4 gal
